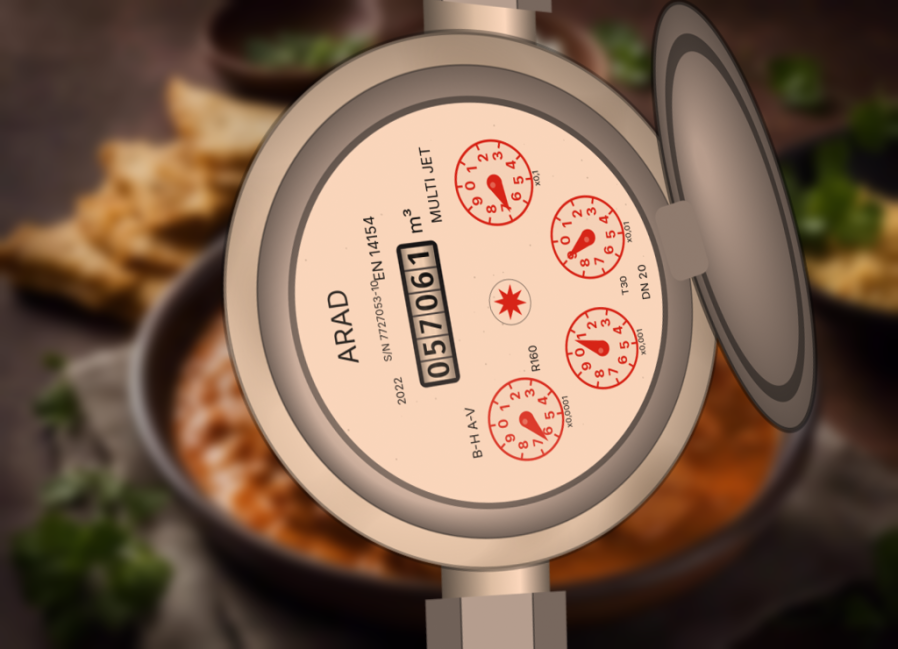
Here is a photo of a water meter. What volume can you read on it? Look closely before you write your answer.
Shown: 57061.6906 m³
